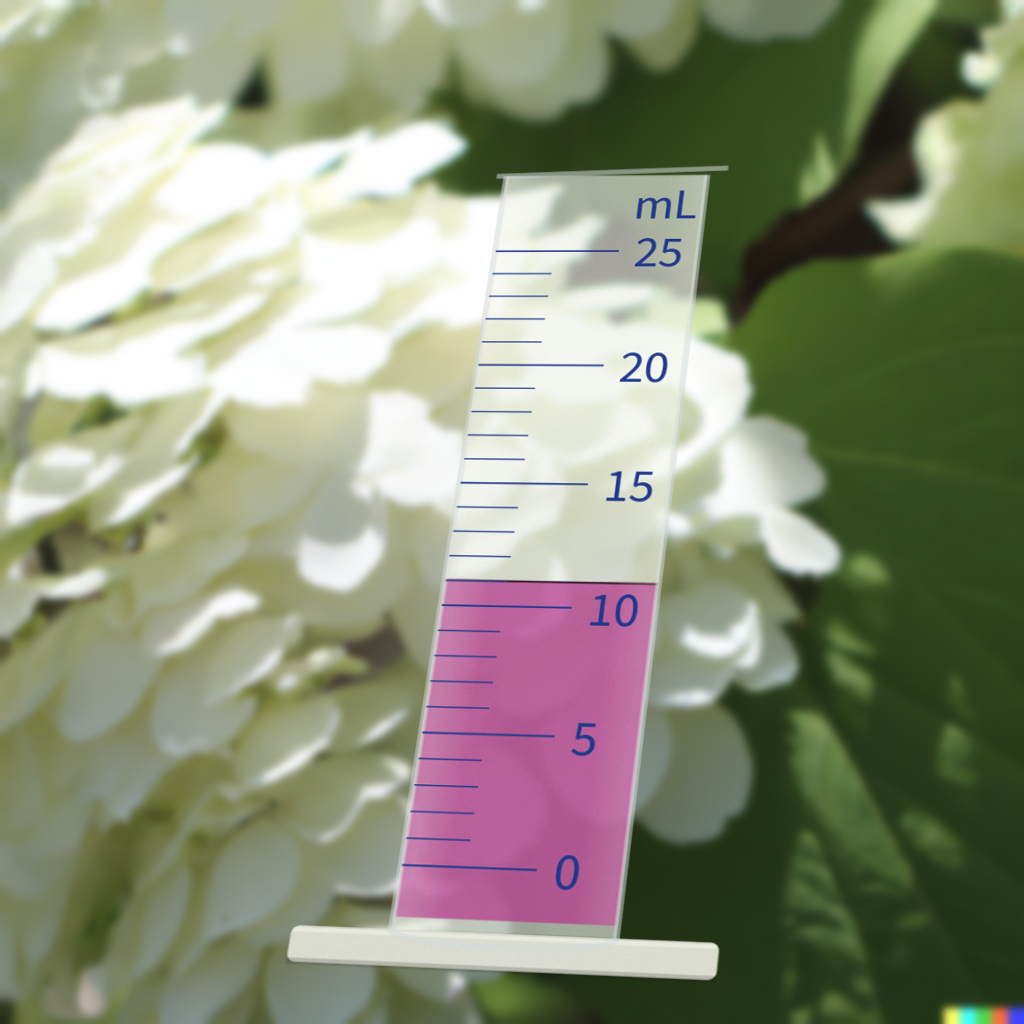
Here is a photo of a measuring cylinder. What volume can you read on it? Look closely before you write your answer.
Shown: 11 mL
